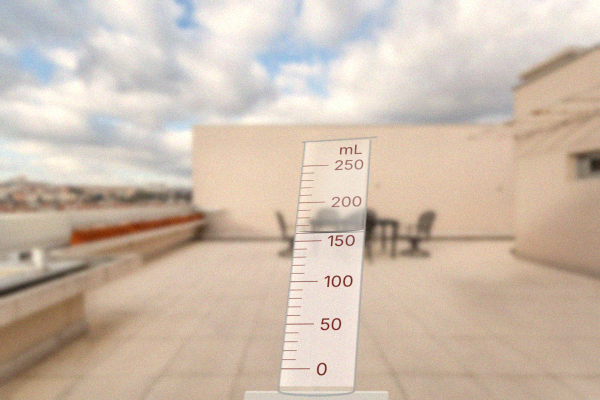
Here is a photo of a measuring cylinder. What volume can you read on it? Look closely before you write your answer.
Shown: 160 mL
